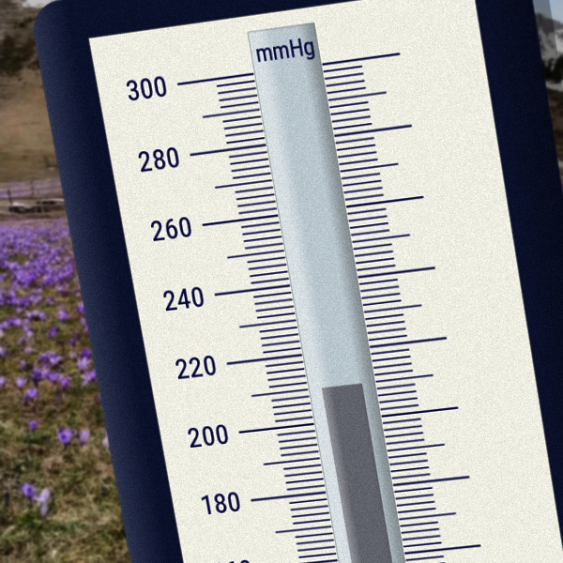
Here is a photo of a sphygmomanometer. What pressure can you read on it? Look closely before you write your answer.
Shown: 210 mmHg
